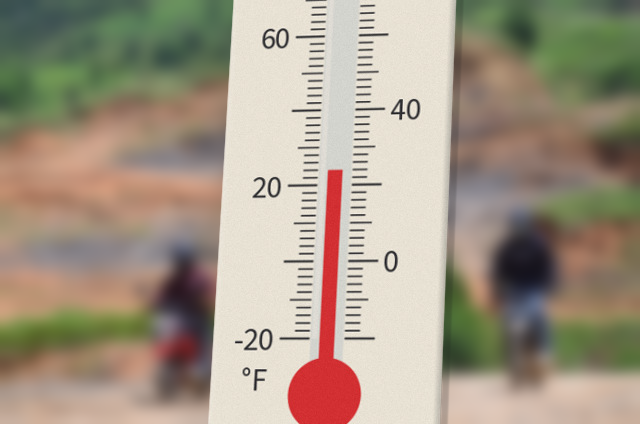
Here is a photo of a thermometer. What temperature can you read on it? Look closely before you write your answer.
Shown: 24 °F
